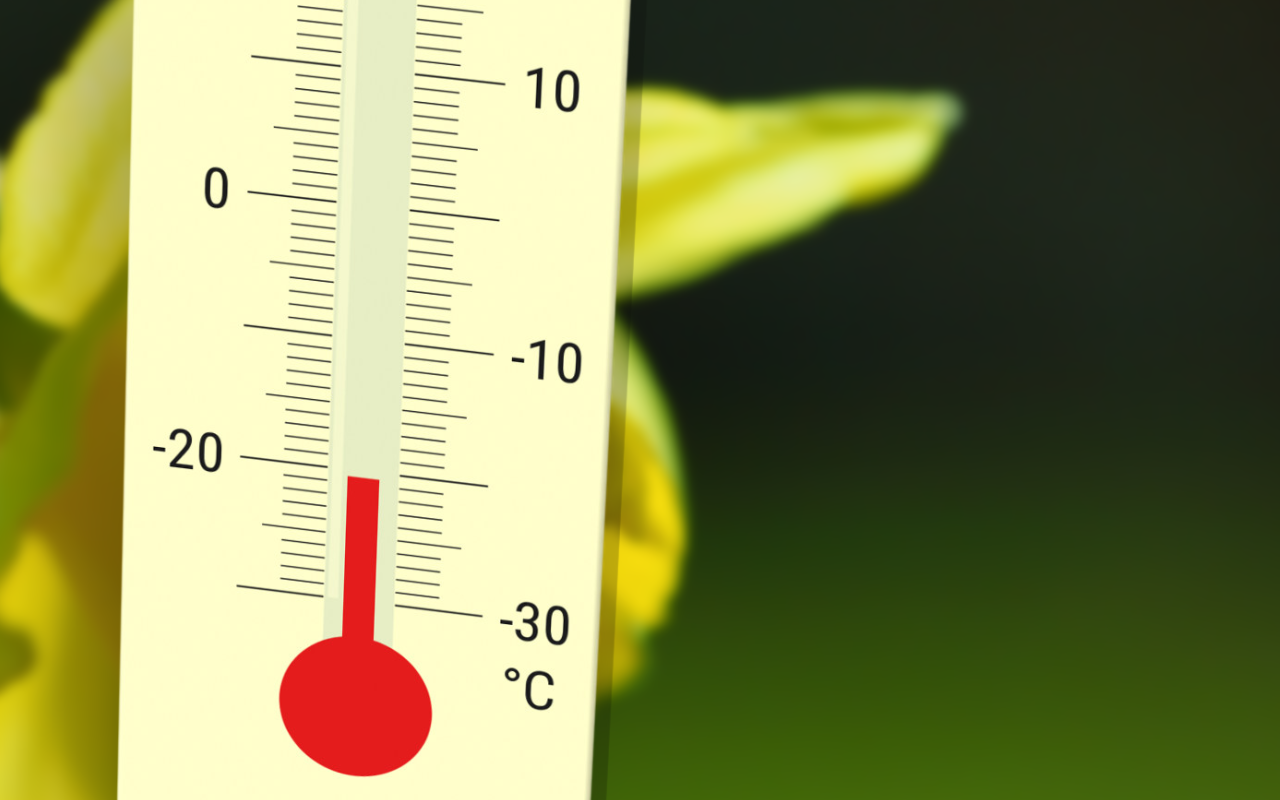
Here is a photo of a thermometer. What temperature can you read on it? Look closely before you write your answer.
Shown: -20.5 °C
